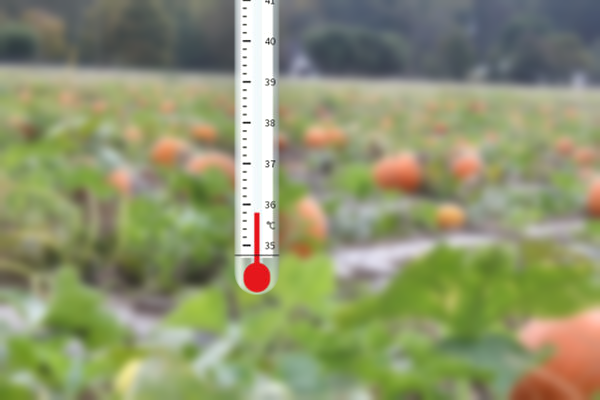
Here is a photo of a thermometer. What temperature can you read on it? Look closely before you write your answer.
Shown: 35.8 °C
